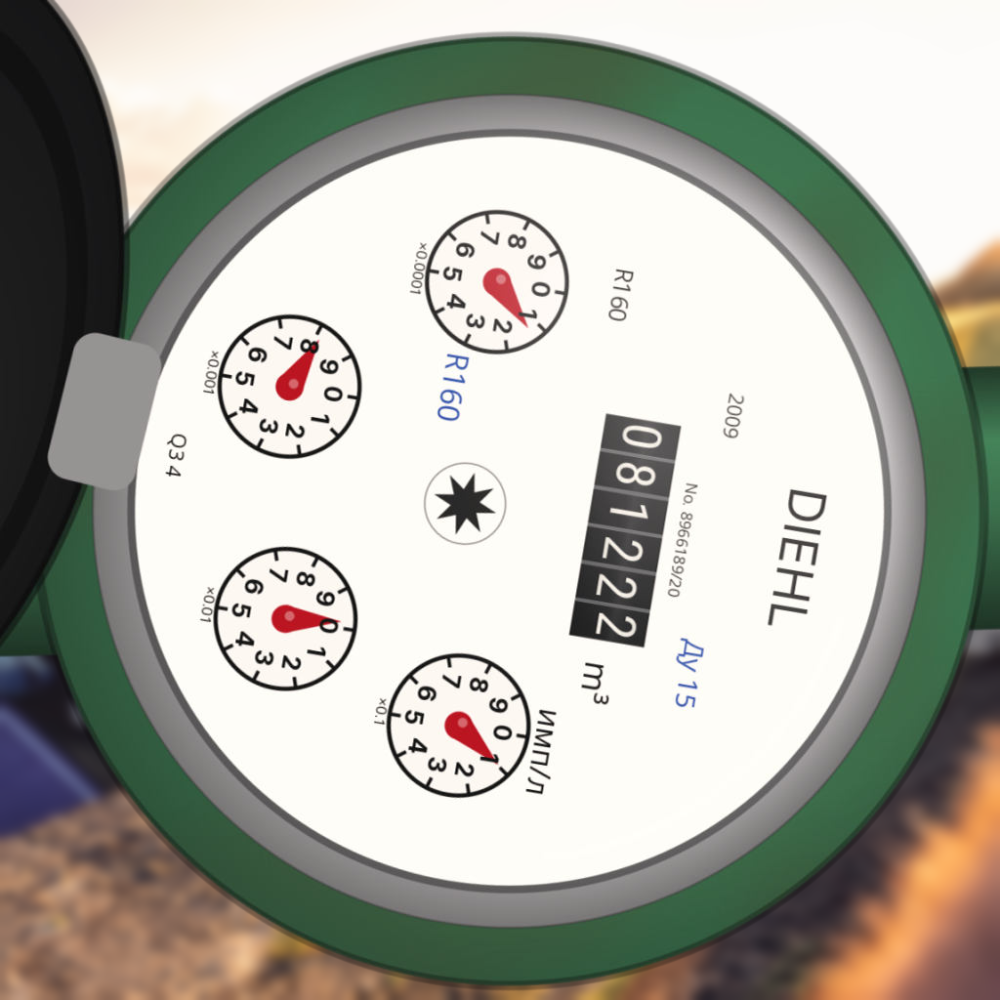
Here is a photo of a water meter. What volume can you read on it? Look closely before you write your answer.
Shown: 81222.0981 m³
